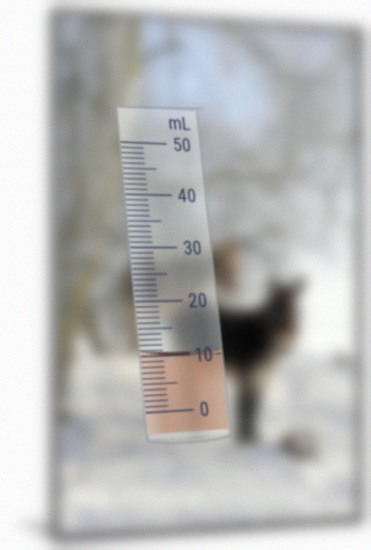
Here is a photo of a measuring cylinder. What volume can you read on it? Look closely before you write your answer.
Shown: 10 mL
